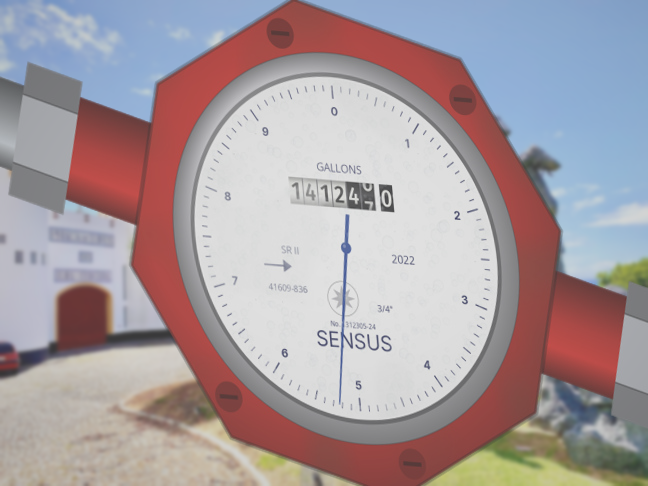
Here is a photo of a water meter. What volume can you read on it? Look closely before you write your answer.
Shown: 1412465.2 gal
